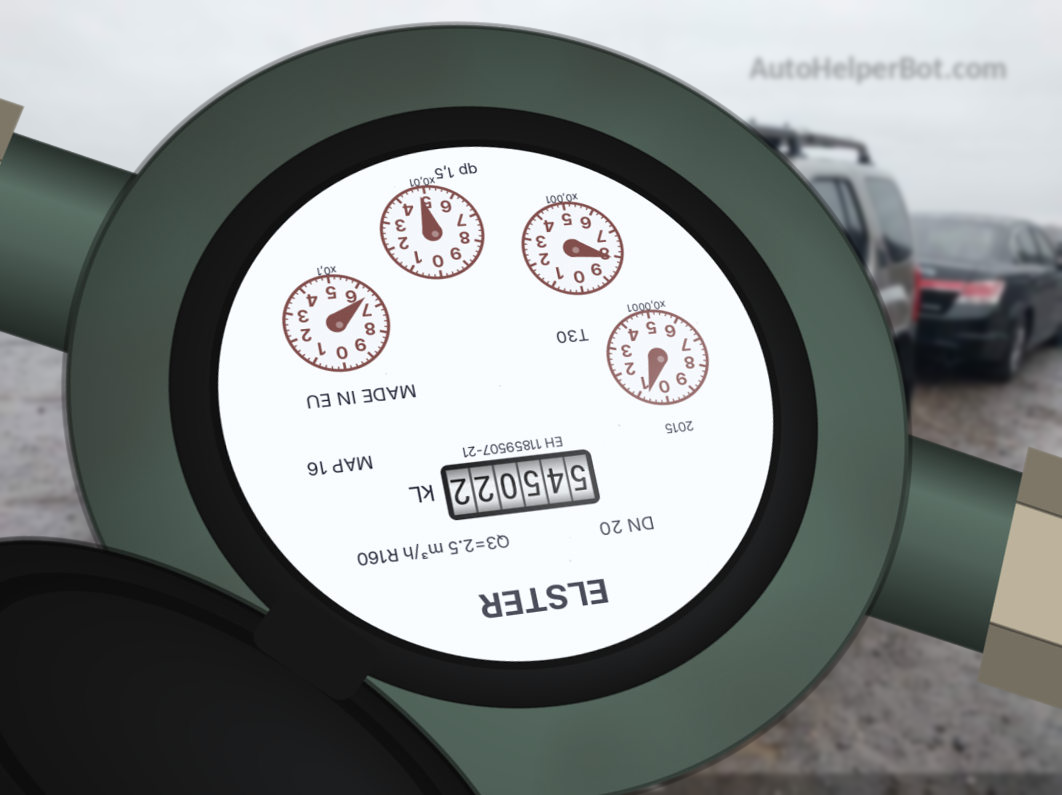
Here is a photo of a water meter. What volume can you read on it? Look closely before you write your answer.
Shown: 545022.6480 kL
